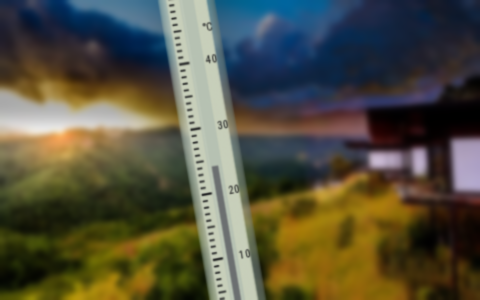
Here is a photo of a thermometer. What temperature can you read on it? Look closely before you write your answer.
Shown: 24 °C
